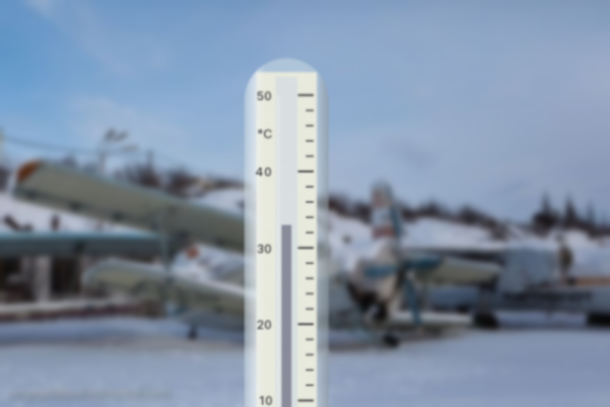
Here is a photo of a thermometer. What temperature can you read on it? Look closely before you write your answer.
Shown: 33 °C
